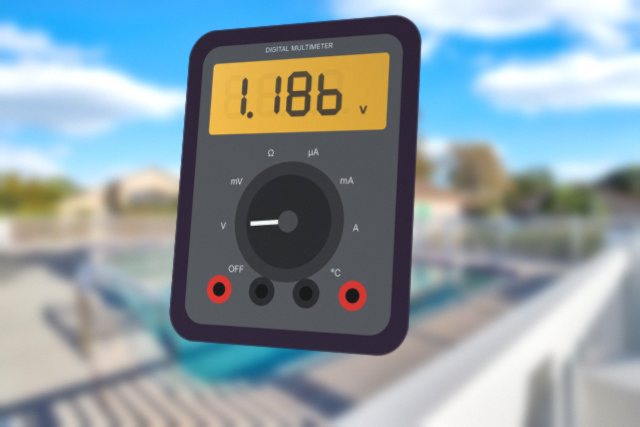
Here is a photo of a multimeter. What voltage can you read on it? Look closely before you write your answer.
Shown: 1.186 V
